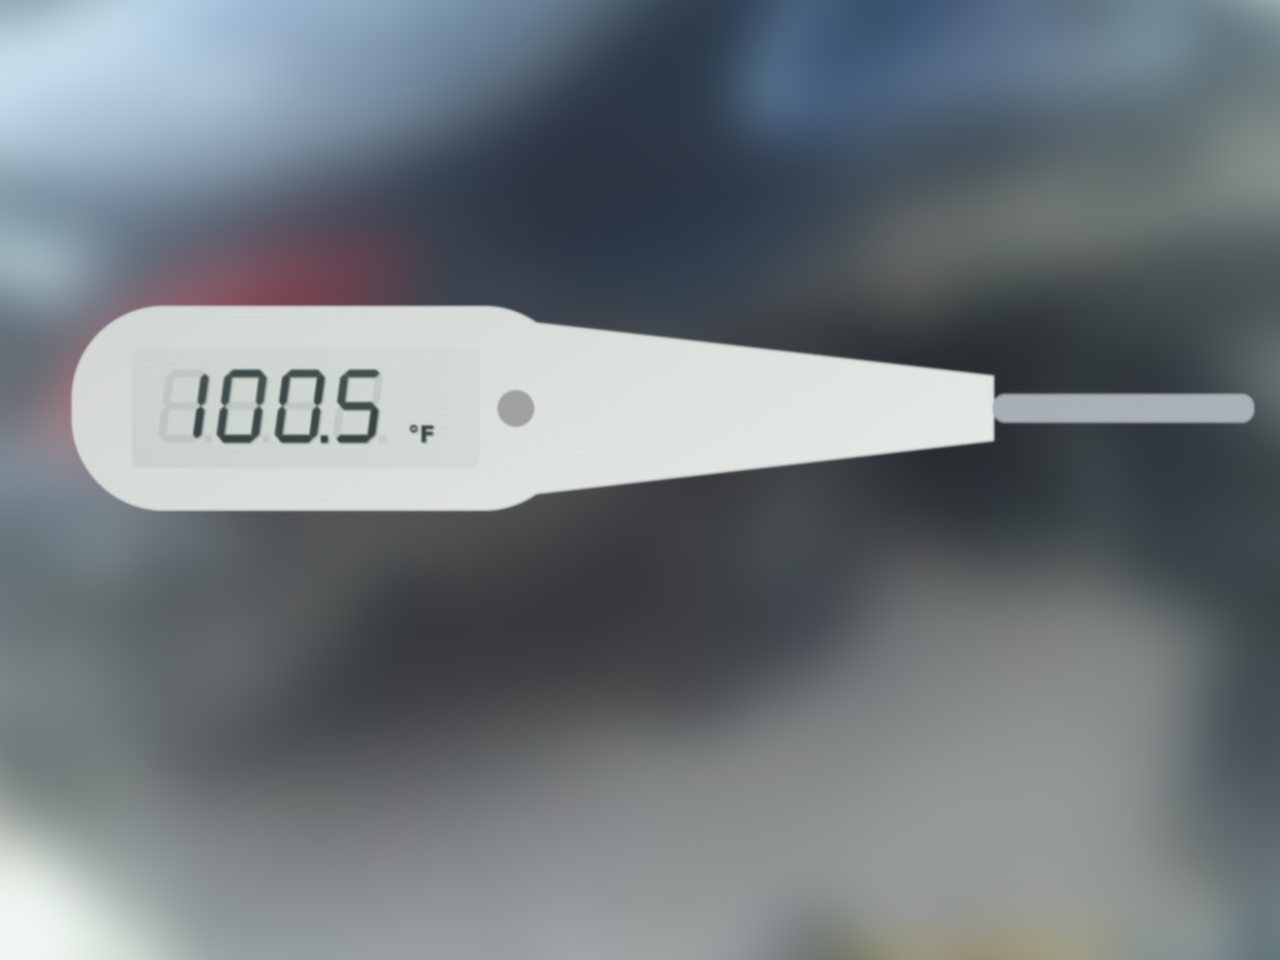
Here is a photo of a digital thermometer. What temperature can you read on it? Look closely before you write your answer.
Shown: 100.5 °F
